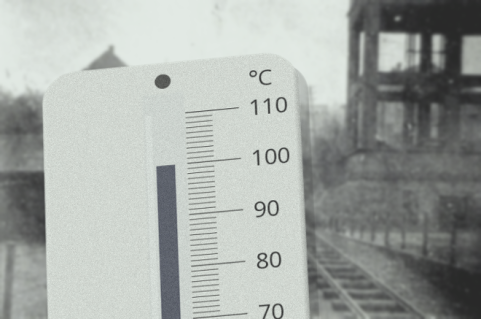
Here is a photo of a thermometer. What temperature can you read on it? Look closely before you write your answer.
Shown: 100 °C
